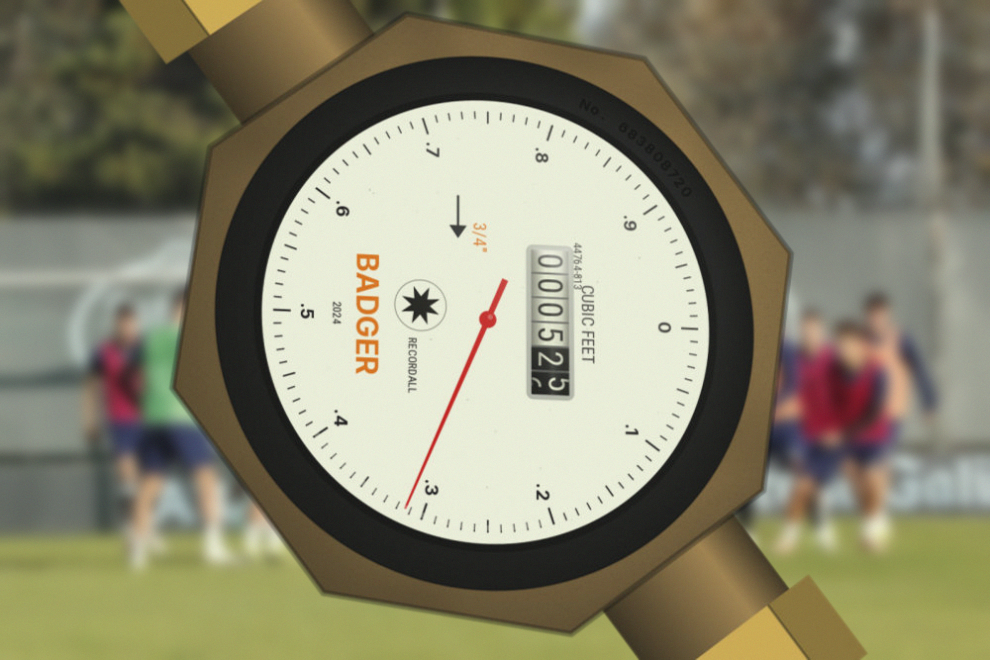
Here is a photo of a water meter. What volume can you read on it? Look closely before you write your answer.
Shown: 525.31 ft³
